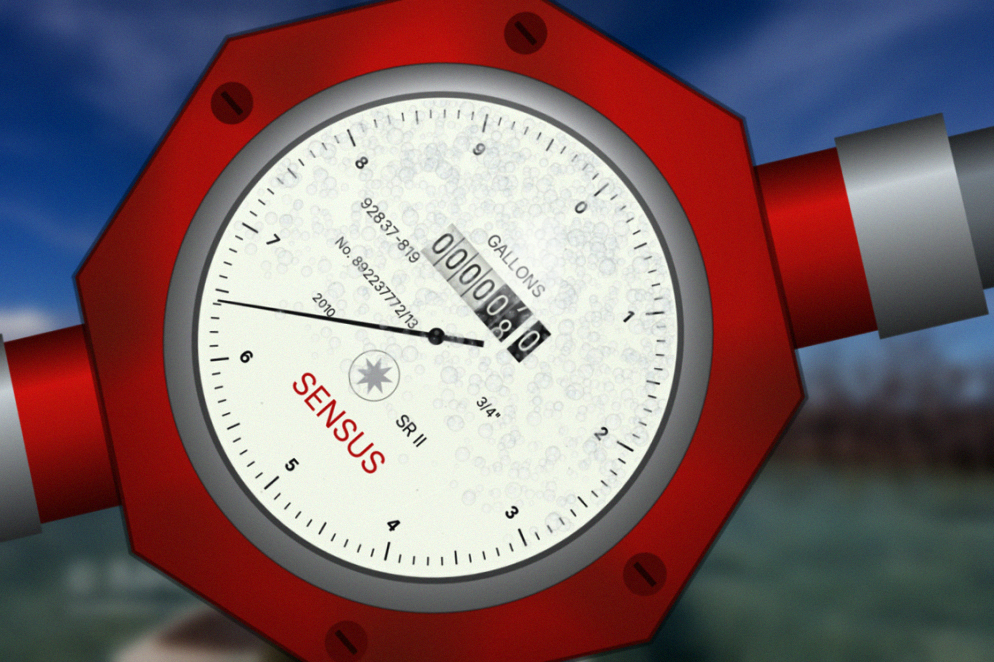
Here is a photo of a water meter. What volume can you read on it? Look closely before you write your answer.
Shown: 76.4 gal
